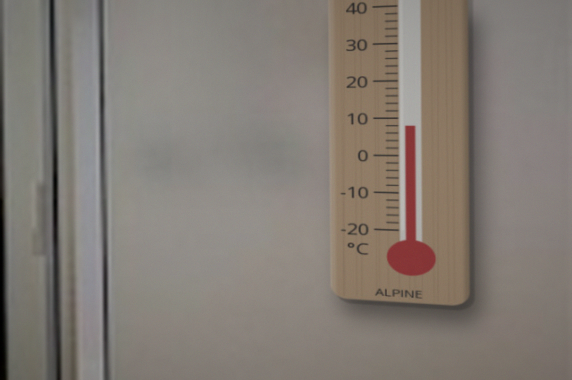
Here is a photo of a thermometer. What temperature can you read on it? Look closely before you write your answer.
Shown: 8 °C
